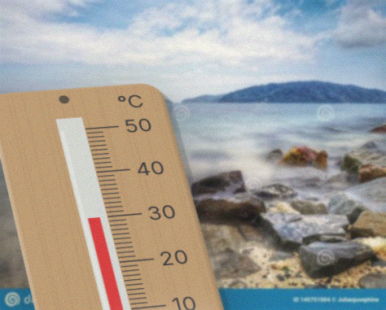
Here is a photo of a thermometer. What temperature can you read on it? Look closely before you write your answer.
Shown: 30 °C
